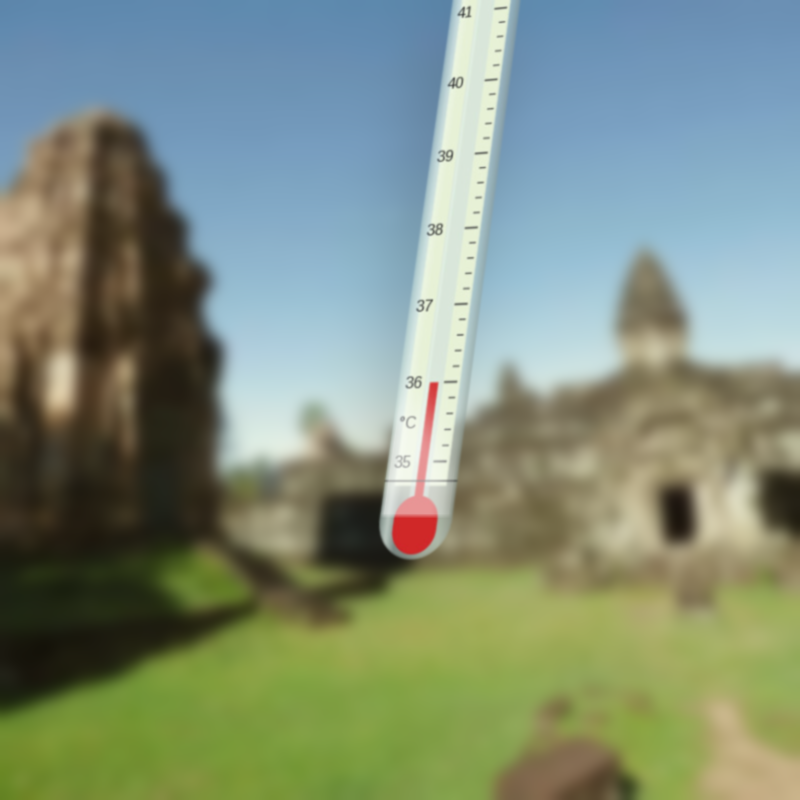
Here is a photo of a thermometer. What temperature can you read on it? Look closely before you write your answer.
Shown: 36 °C
